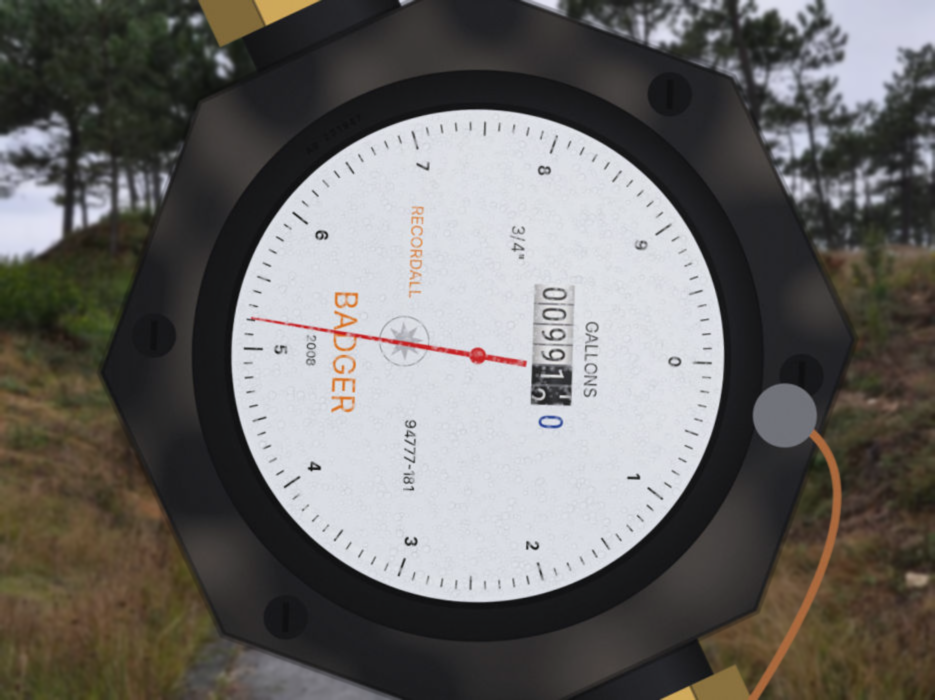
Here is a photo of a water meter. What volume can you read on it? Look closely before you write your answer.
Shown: 99115.2 gal
